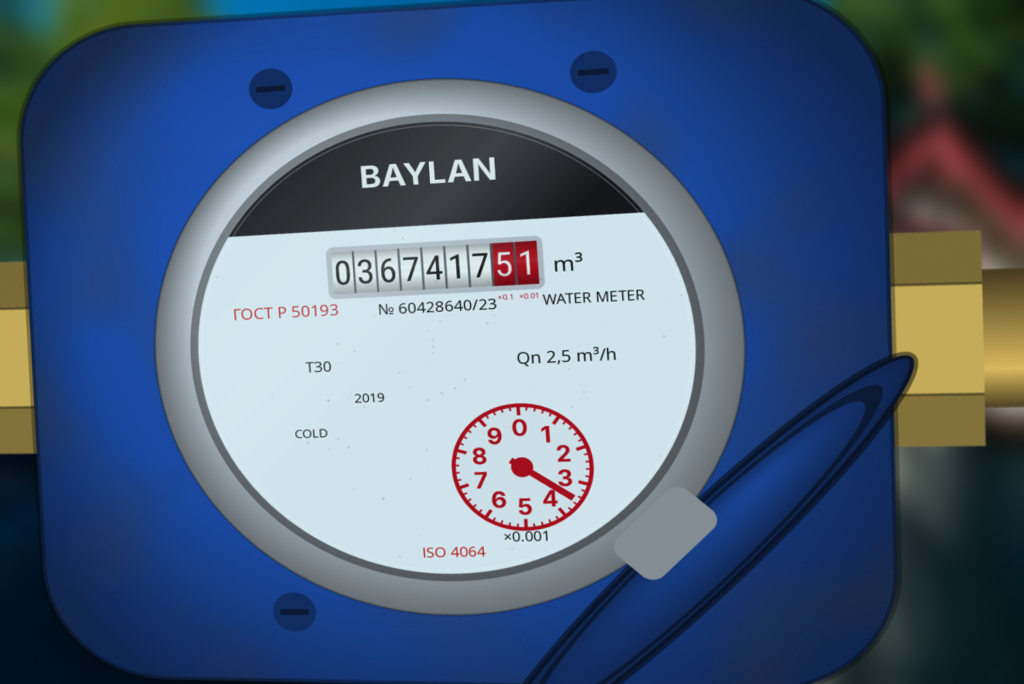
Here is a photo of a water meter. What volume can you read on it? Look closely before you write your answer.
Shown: 367417.513 m³
